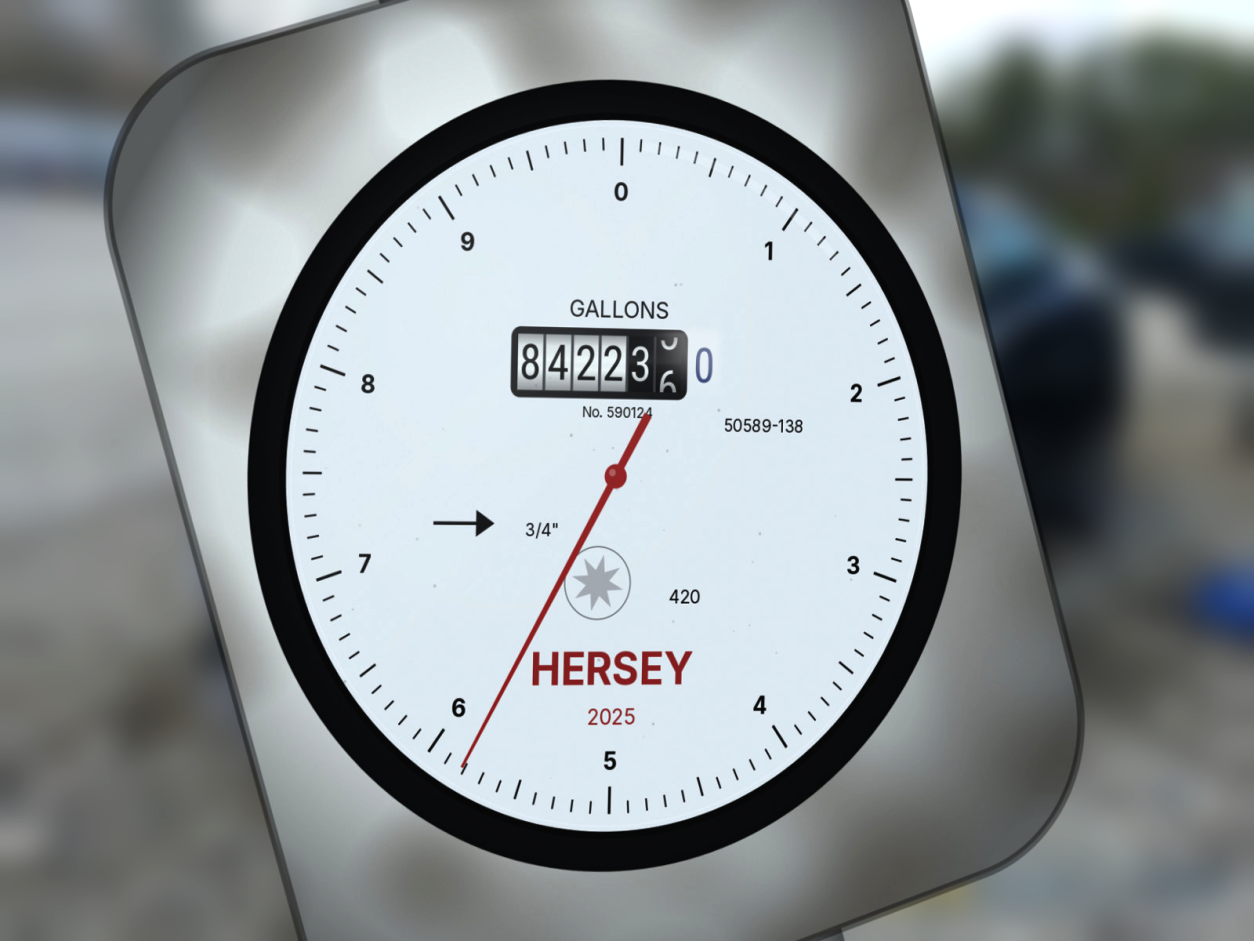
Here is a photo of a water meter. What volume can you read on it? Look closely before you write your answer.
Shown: 8422355.8 gal
